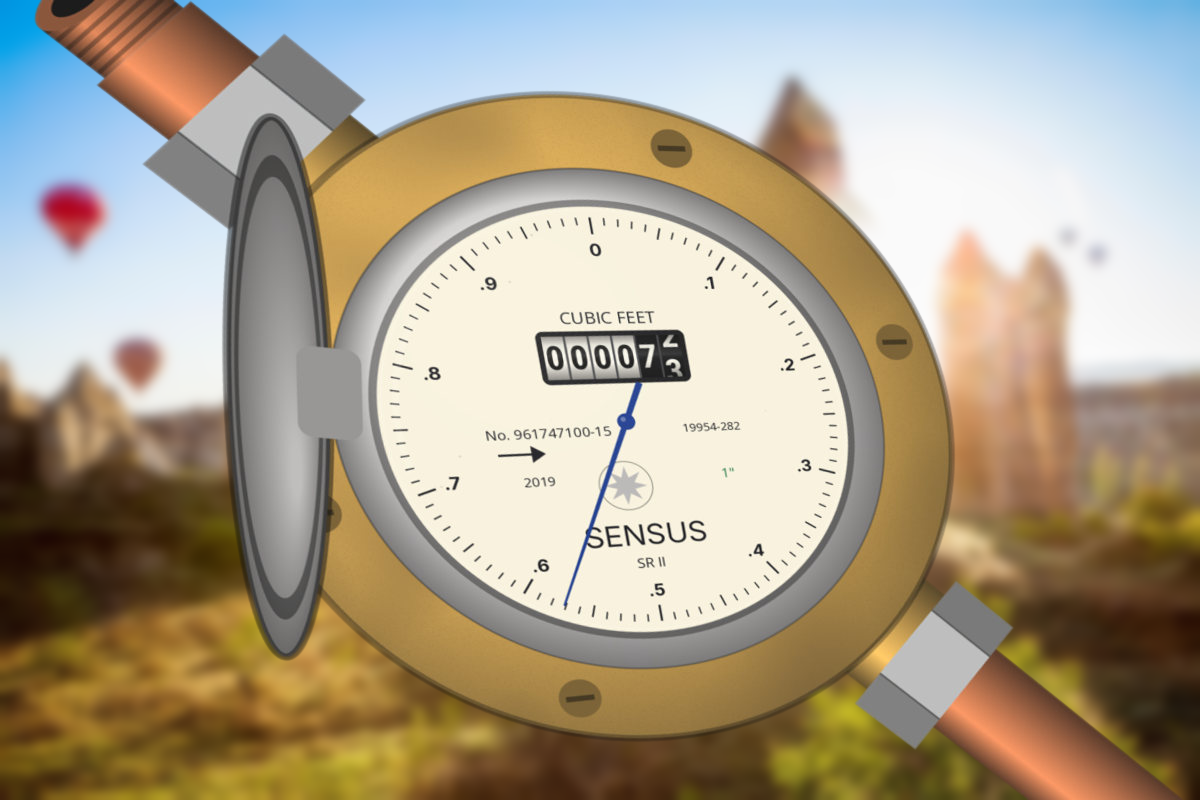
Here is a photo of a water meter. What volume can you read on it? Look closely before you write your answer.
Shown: 72.57 ft³
